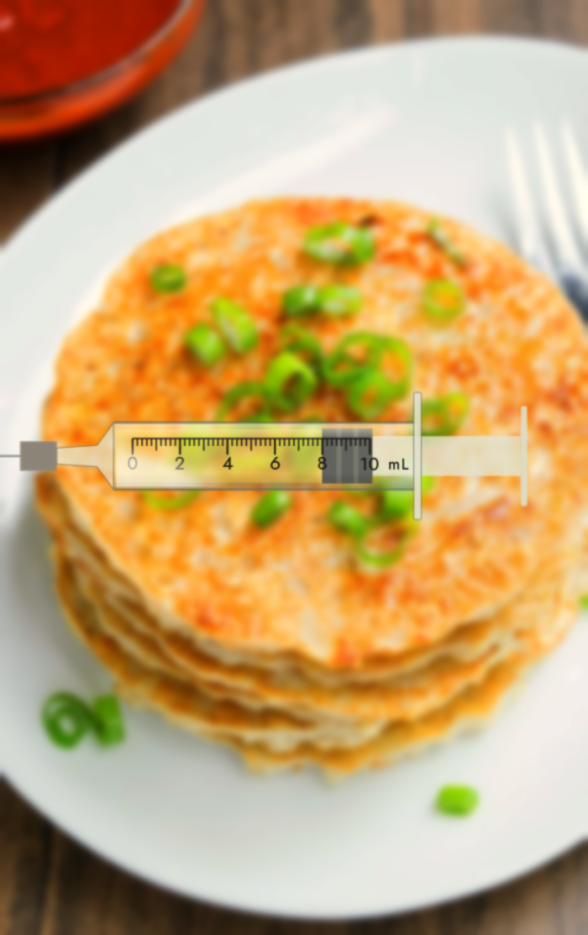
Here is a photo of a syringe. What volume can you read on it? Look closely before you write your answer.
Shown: 8 mL
